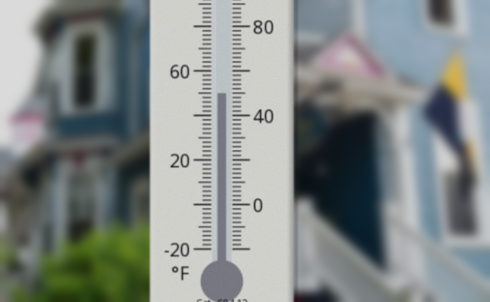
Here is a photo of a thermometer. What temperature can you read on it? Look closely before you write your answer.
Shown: 50 °F
